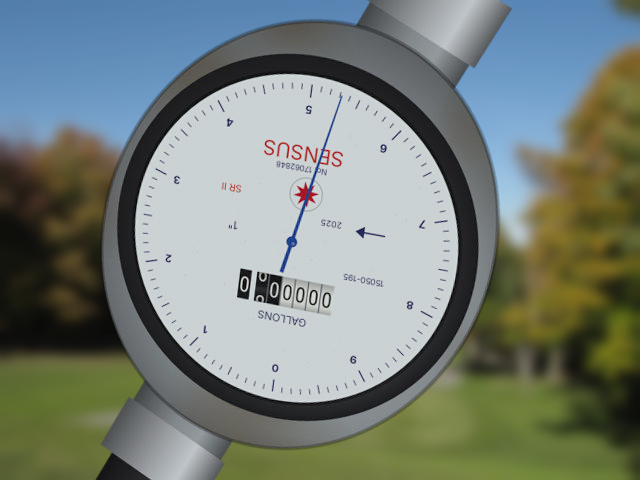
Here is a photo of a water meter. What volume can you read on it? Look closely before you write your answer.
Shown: 85.3 gal
